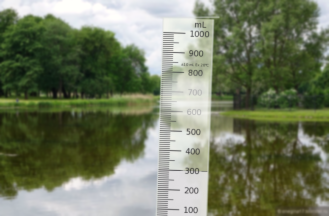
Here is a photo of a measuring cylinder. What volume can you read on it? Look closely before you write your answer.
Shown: 300 mL
